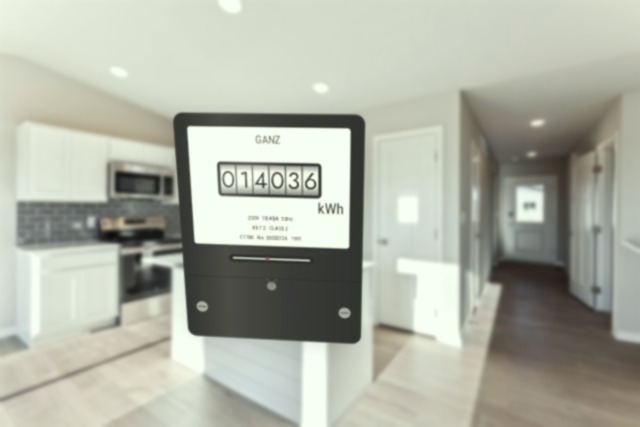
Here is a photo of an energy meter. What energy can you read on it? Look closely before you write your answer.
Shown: 14036 kWh
